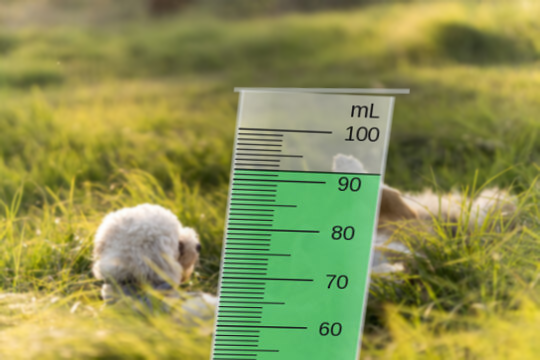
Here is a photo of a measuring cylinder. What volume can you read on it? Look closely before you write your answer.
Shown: 92 mL
